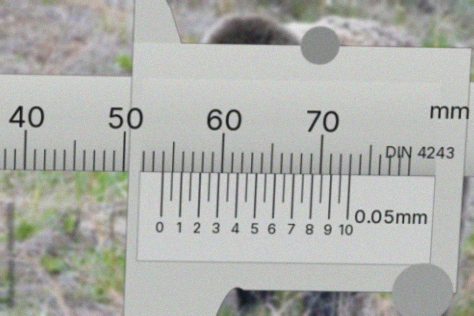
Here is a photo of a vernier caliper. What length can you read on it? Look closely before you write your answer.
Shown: 54.0 mm
